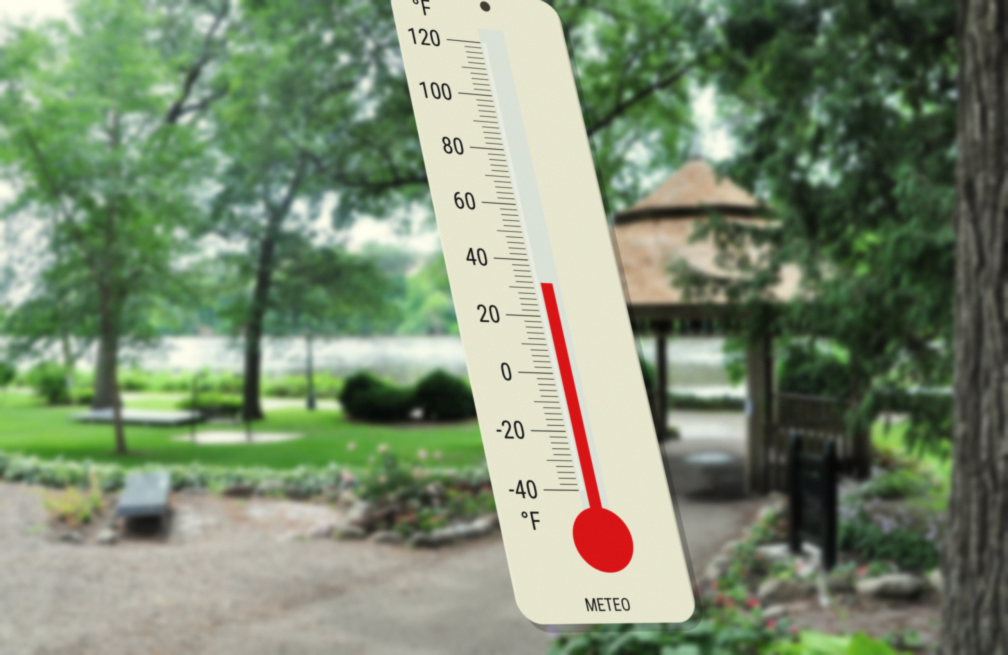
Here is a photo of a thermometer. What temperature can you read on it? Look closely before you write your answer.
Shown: 32 °F
